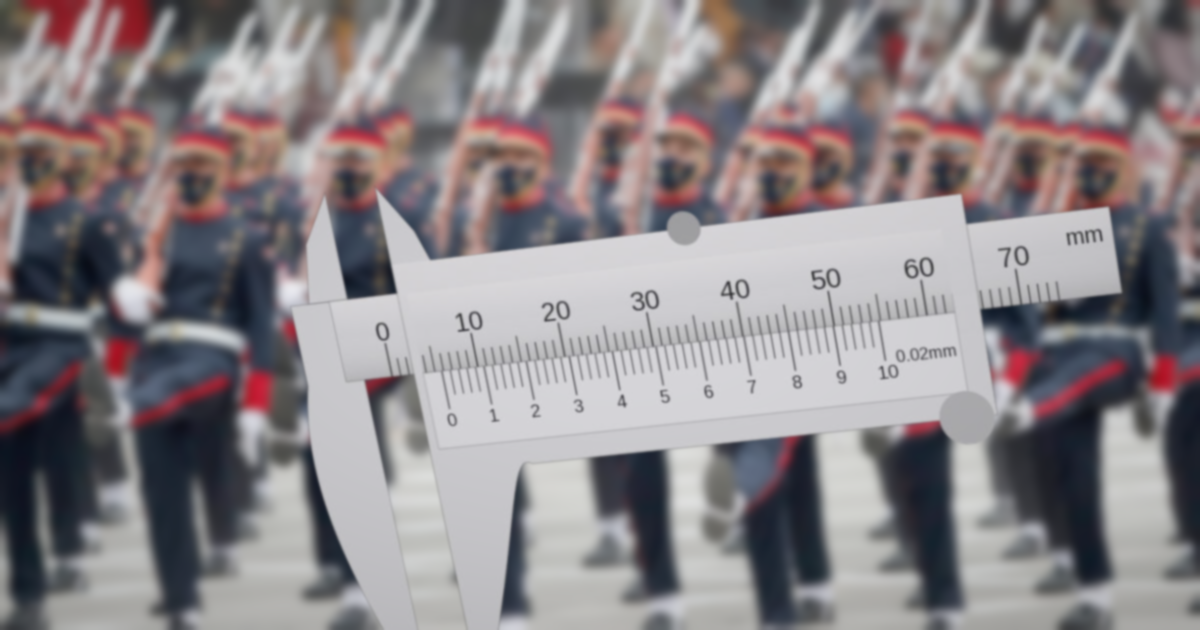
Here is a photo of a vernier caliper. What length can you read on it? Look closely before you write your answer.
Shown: 5.8 mm
